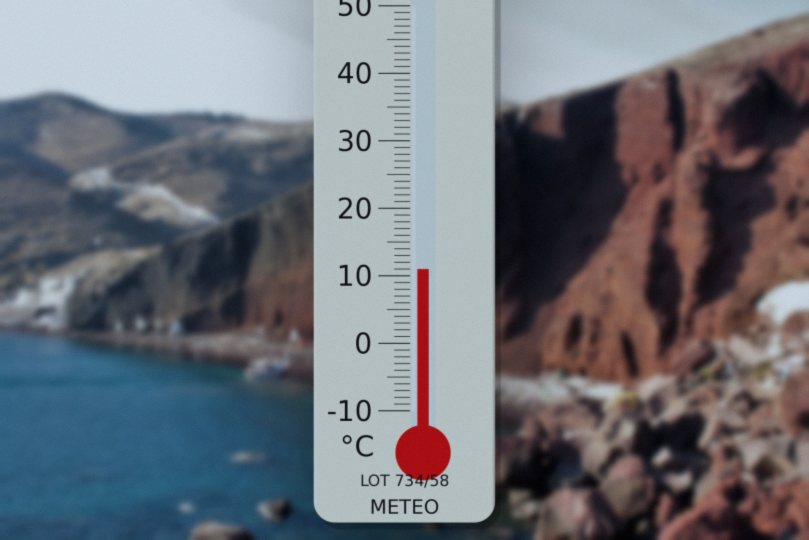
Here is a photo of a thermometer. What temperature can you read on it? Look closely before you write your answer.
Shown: 11 °C
